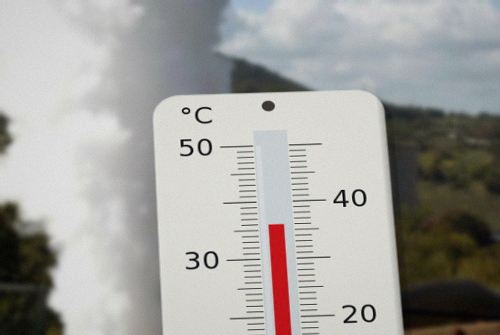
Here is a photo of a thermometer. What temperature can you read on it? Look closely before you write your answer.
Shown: 36 °C
